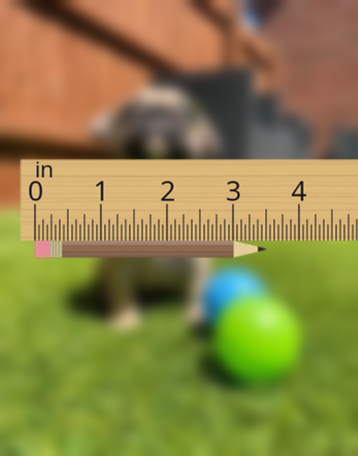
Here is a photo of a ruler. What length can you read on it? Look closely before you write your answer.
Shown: 3.5 in
